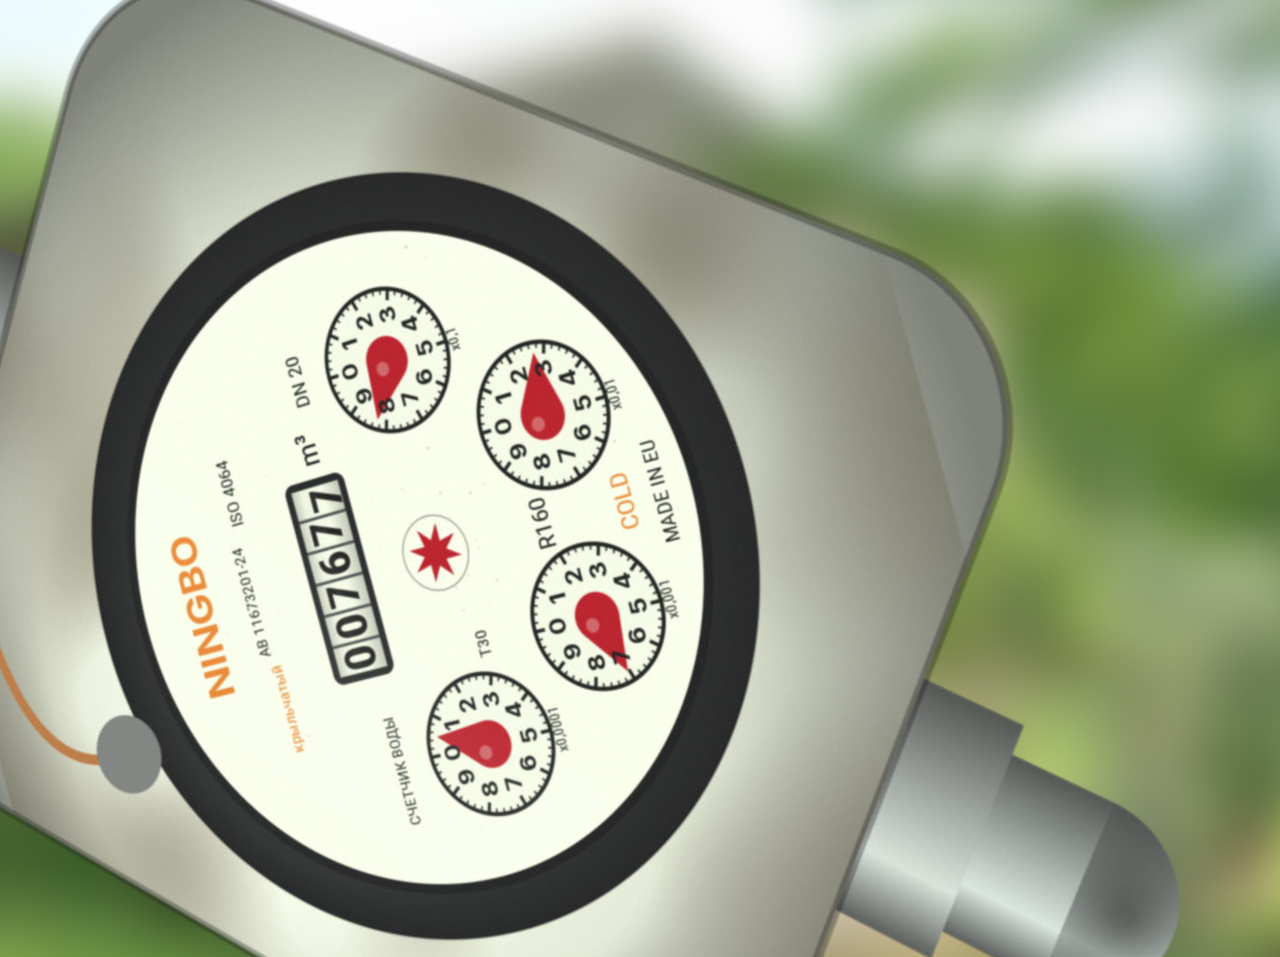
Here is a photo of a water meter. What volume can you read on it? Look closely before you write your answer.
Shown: 7676.8270 m³
